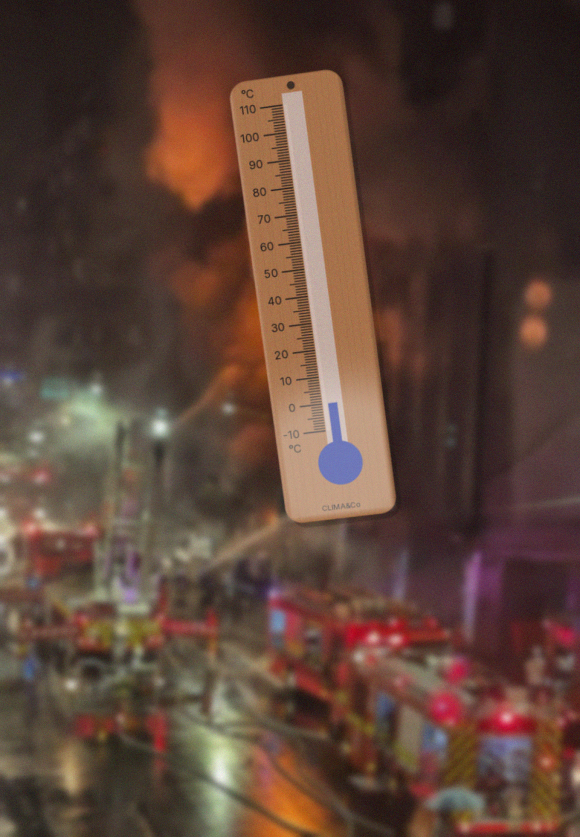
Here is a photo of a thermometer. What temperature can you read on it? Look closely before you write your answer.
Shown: 0 °C
